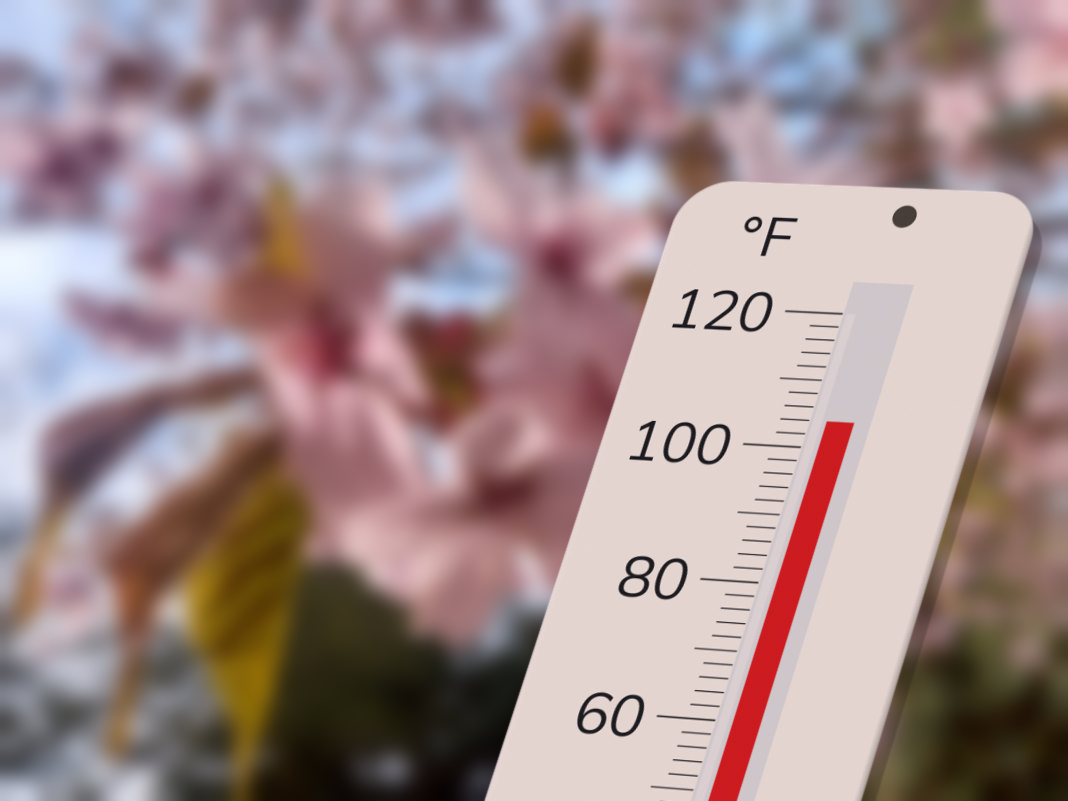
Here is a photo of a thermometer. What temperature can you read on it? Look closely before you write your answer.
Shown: 104 °F
